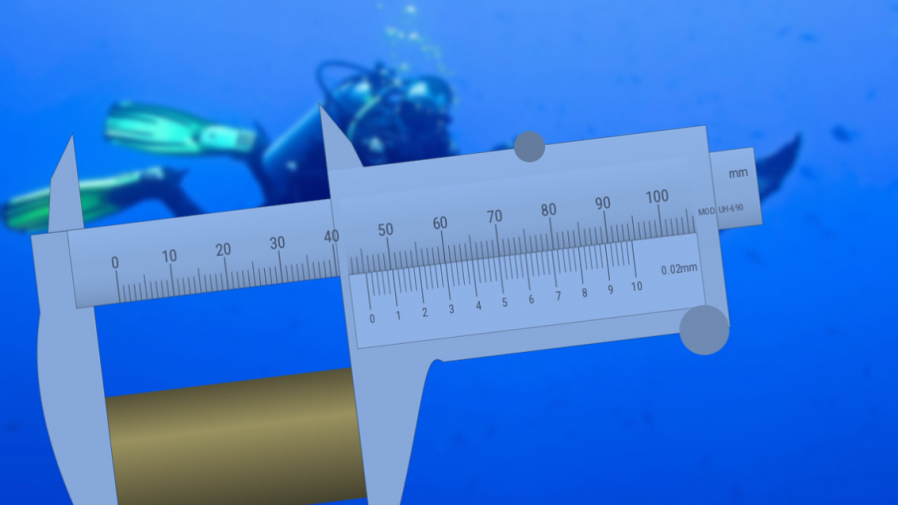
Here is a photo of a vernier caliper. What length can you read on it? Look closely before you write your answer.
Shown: 45.4 mm
